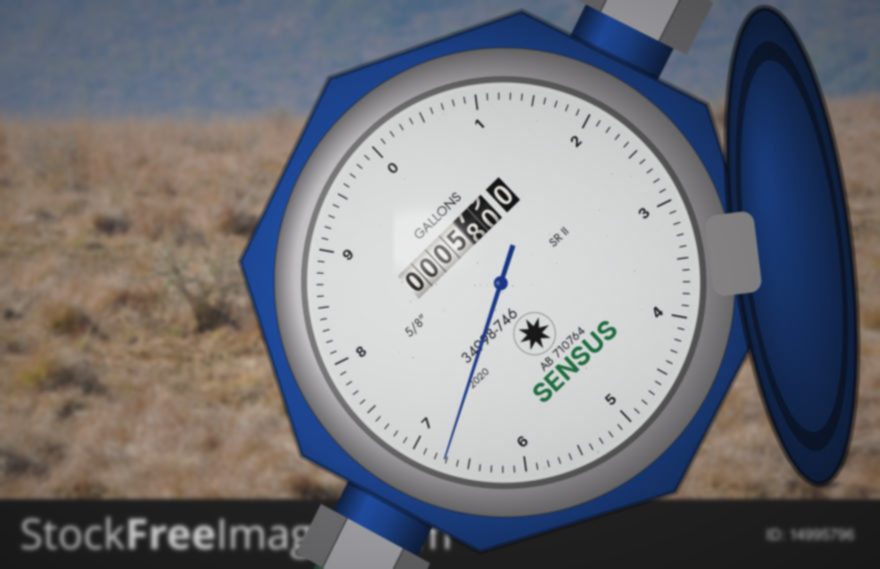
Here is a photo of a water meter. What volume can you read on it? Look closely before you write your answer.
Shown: 5796.7 gal
